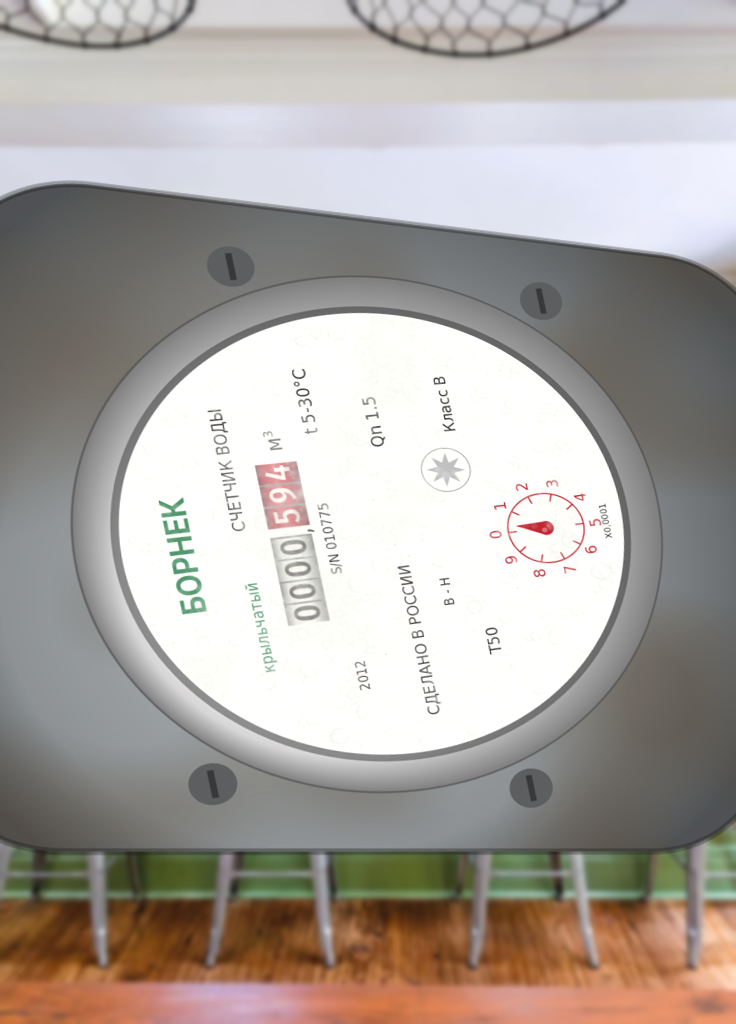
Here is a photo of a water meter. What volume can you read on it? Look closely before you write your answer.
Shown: 0.5940 m³
